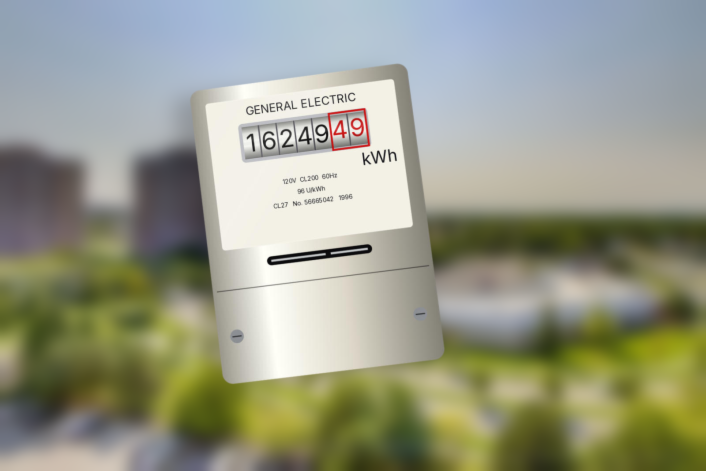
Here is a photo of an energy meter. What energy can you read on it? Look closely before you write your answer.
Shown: 16249.49 kWh
